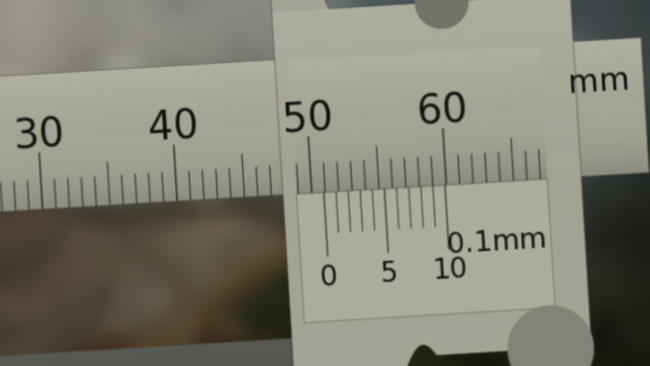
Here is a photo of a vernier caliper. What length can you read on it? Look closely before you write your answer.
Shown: 50.9 mm
